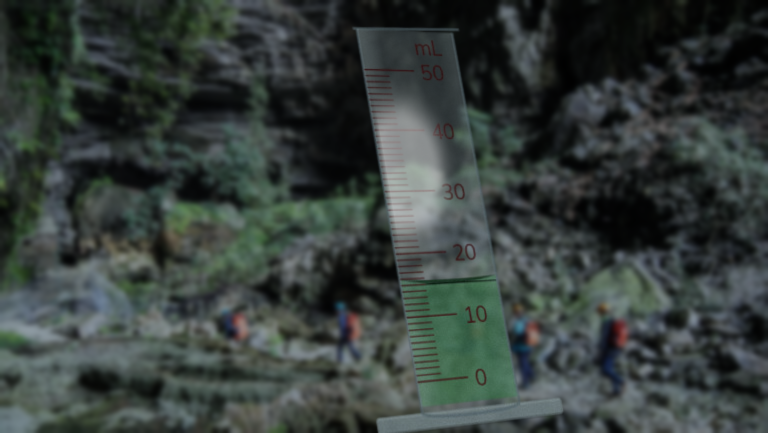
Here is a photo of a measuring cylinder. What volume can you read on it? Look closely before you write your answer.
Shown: 15 mL
